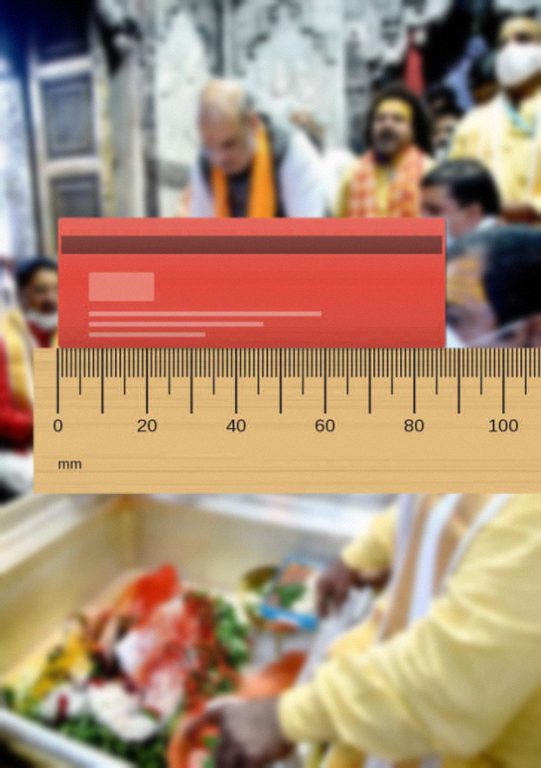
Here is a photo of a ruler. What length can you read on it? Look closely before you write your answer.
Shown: 87 mm
